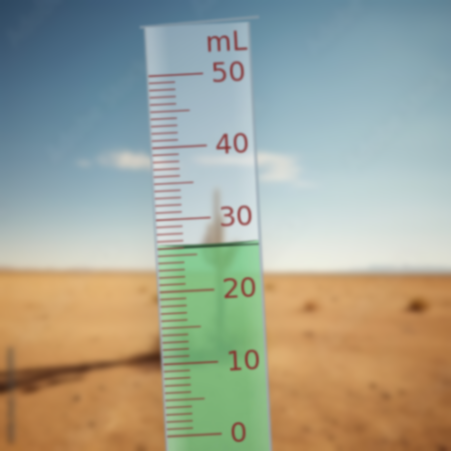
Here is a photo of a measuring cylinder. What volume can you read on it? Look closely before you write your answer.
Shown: 26 mL
